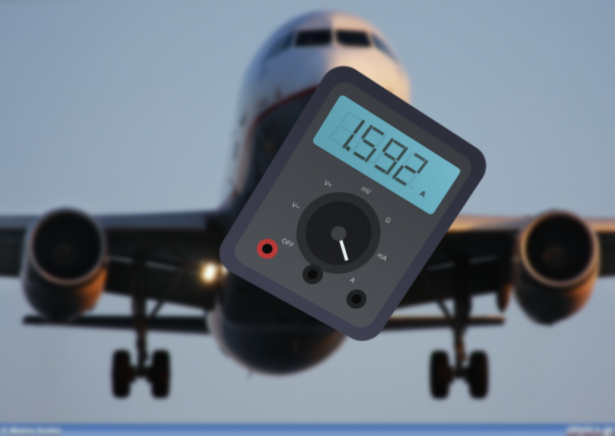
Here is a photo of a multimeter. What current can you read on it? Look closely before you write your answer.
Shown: 1.592 A
